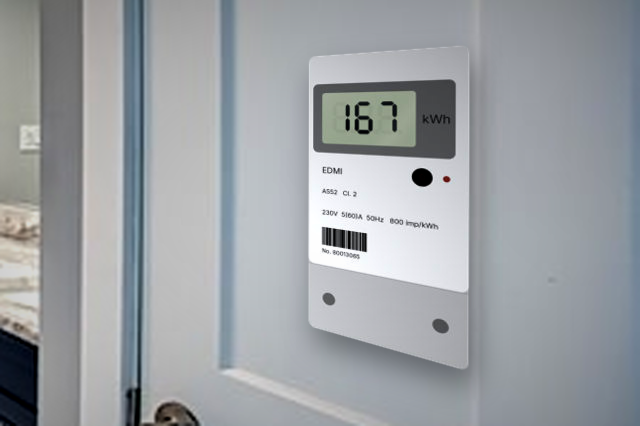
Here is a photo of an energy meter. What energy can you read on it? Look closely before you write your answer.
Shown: 167 kWh
